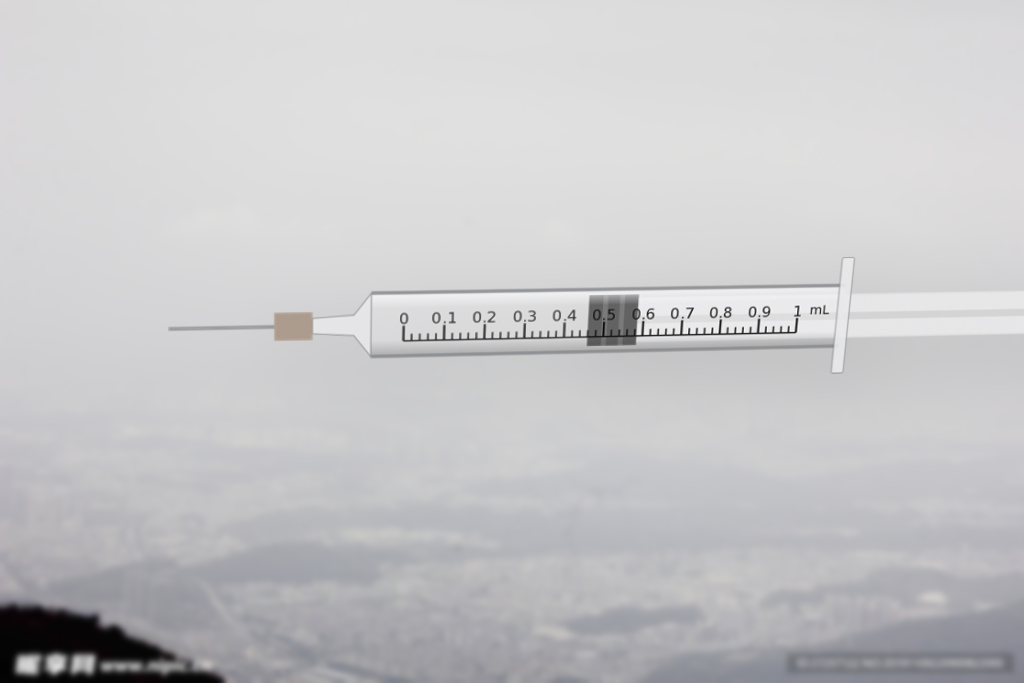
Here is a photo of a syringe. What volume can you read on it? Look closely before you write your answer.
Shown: 0.46 mL
